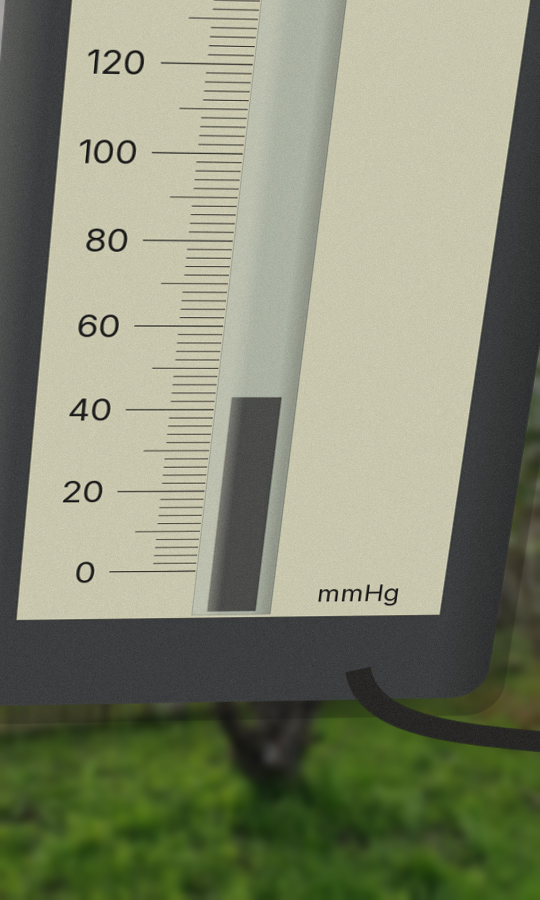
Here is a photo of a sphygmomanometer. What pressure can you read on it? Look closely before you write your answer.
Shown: 43 mmHg
